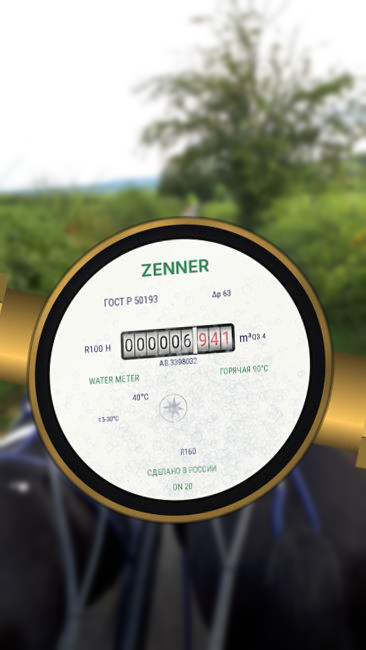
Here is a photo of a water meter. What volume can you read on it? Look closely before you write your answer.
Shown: 6.941 m³
